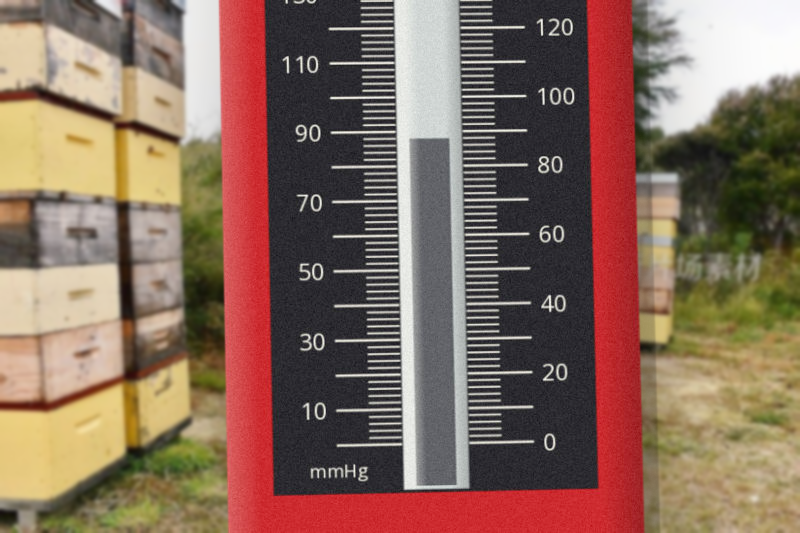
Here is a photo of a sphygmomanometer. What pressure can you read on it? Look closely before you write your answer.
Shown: 88 mmHg
